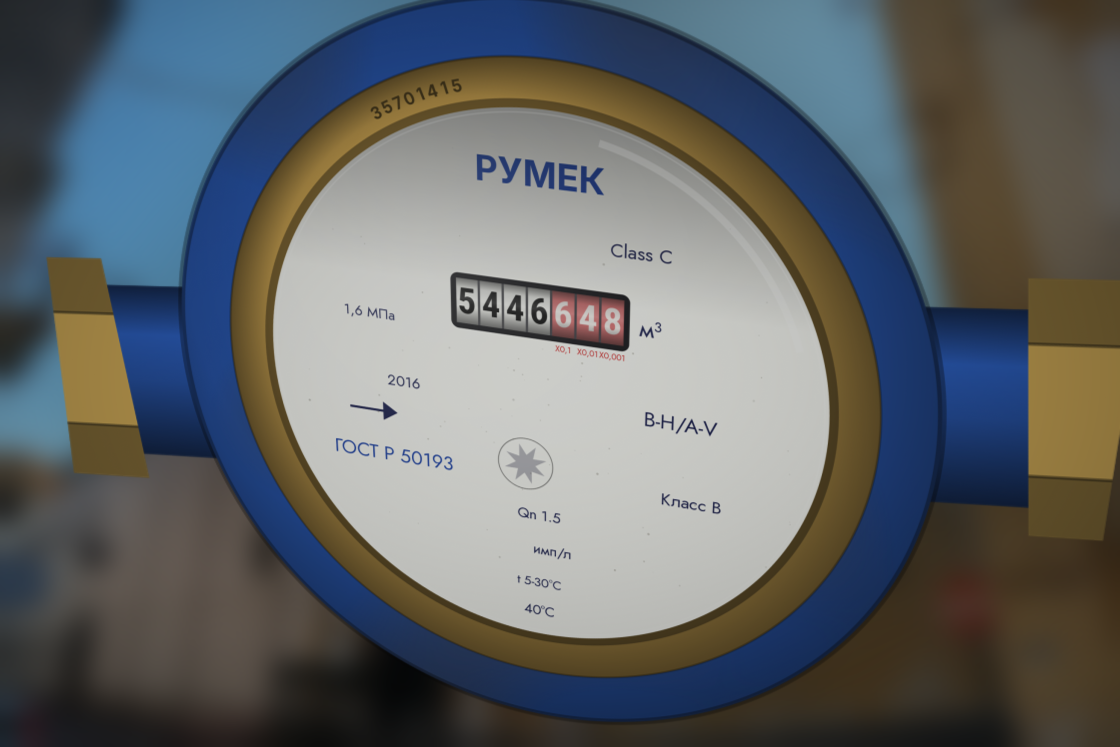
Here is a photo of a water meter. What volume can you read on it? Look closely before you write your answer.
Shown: 5446.648 m³
